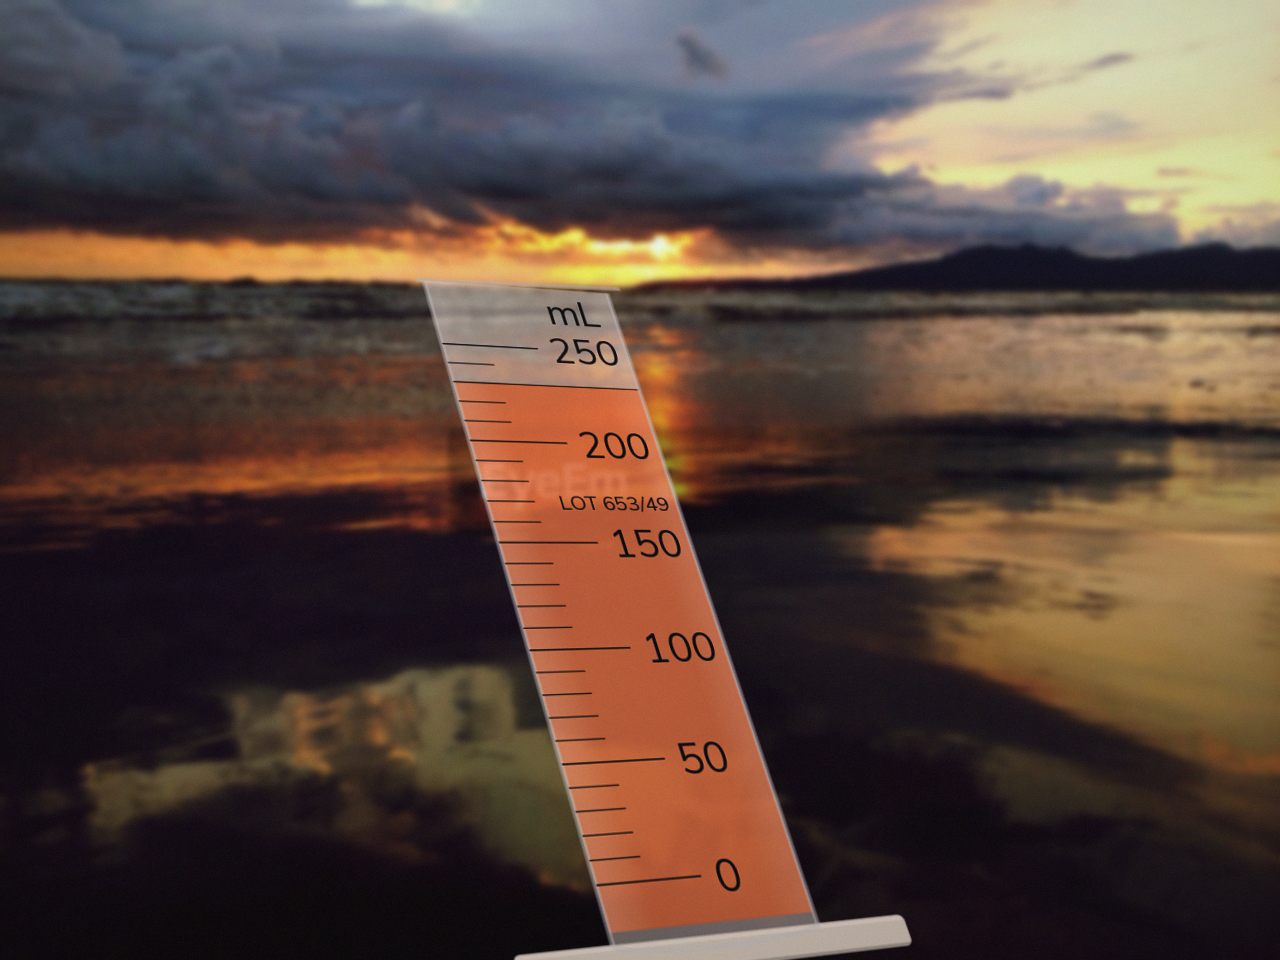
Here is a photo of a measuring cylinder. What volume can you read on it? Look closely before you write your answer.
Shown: 230 mL
